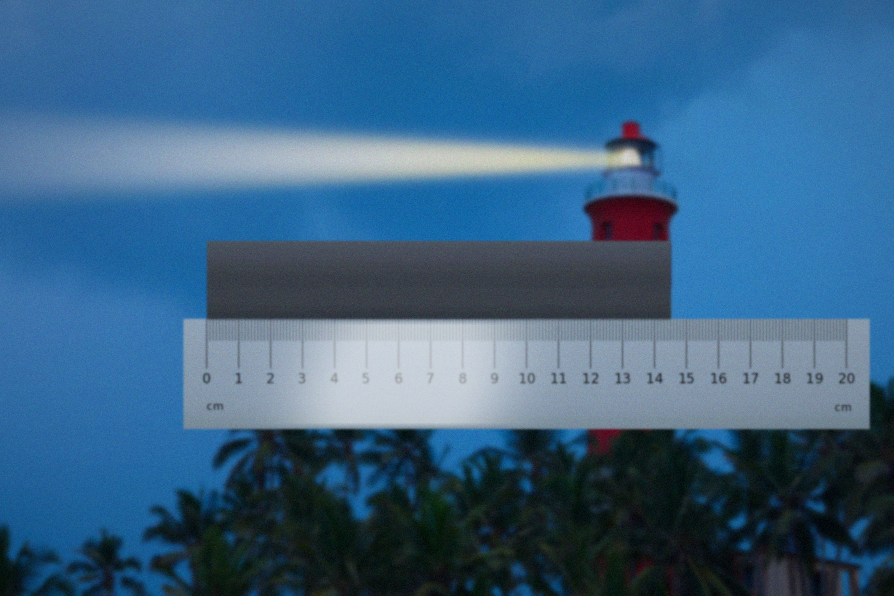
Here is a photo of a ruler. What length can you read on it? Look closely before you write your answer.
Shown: 14.5 cm
